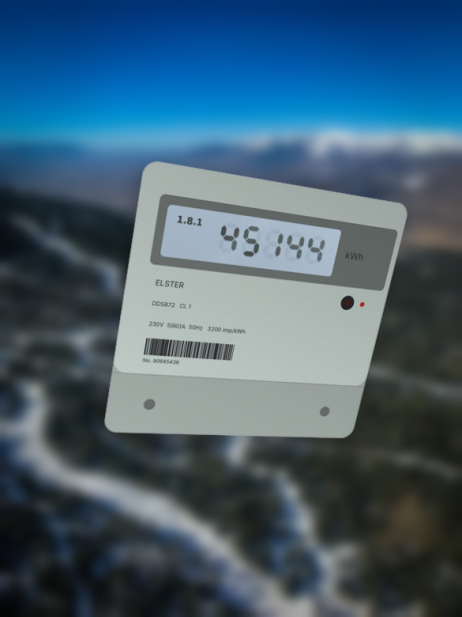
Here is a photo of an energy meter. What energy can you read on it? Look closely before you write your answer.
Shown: 45144 kWh
